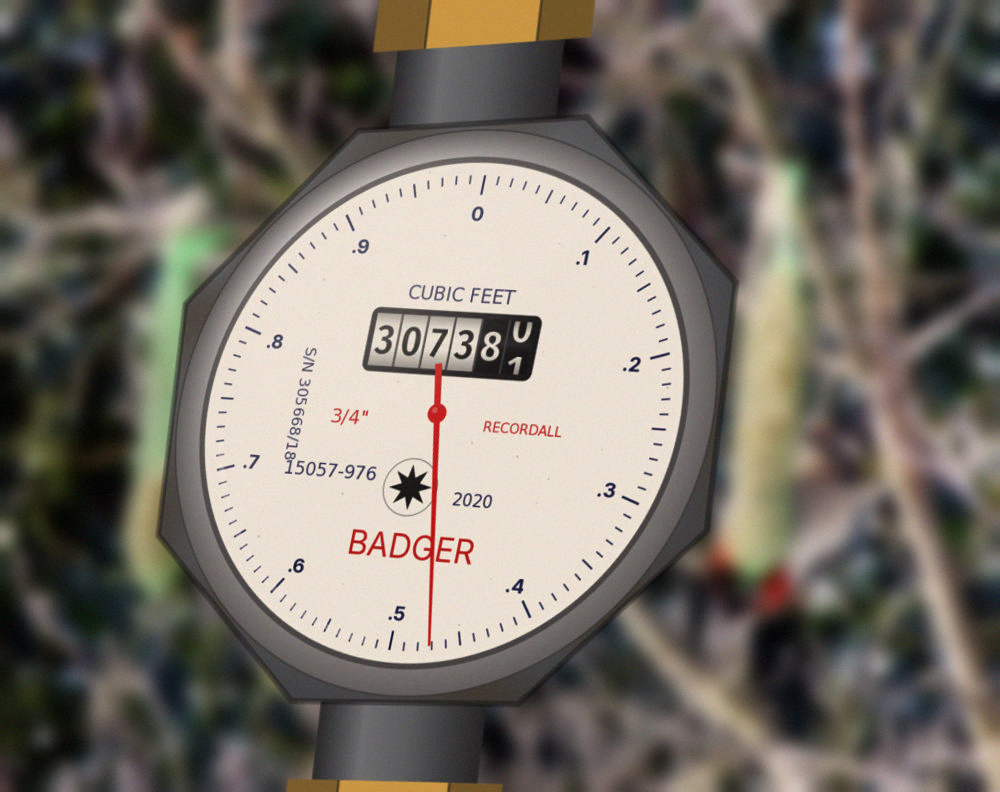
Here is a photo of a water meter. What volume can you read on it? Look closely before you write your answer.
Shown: 307380.47 ft³
